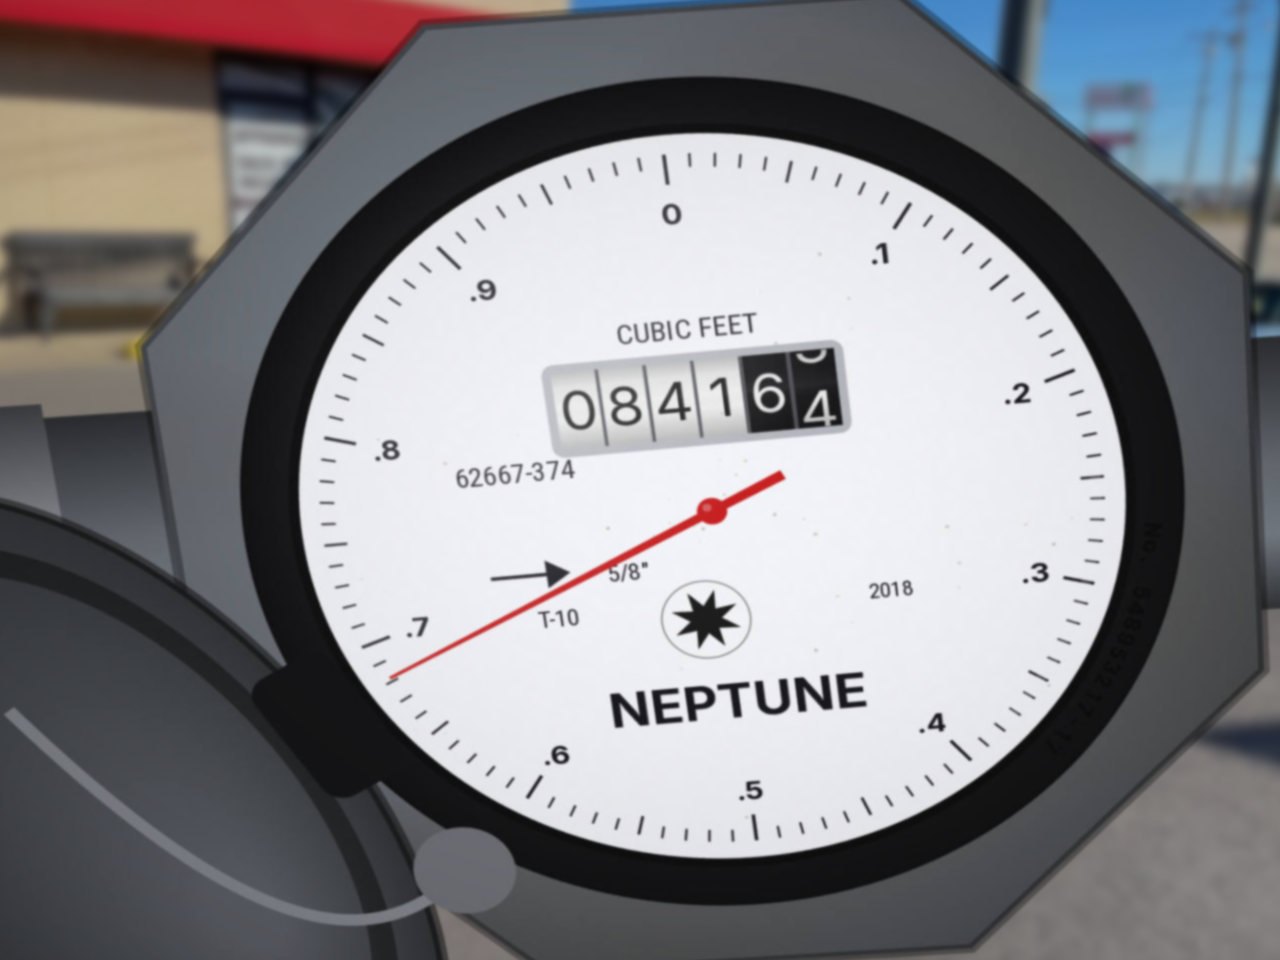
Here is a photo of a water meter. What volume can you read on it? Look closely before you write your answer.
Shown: 84163.68 ft³
